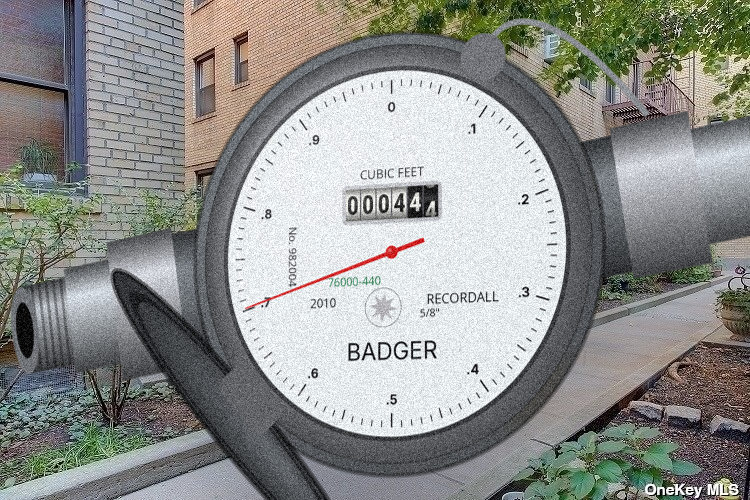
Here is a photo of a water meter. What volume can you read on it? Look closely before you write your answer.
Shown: 443.70 ft³
